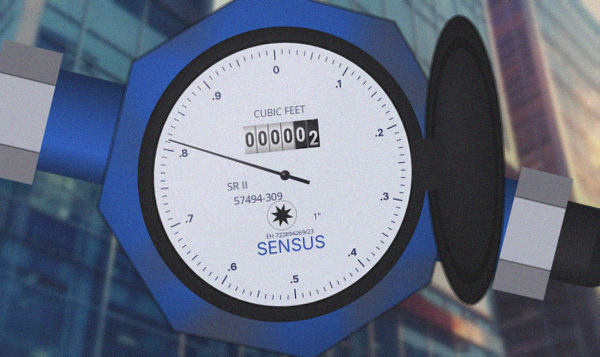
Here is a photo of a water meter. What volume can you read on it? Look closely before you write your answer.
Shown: 1.81 ft³
